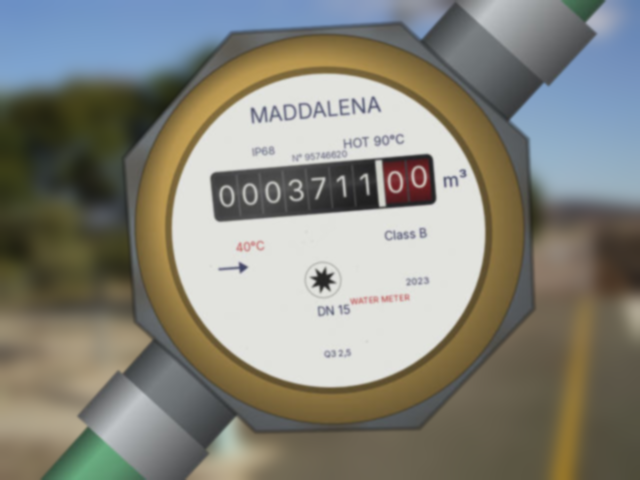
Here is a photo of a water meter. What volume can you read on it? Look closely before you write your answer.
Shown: 3711.00 m³
